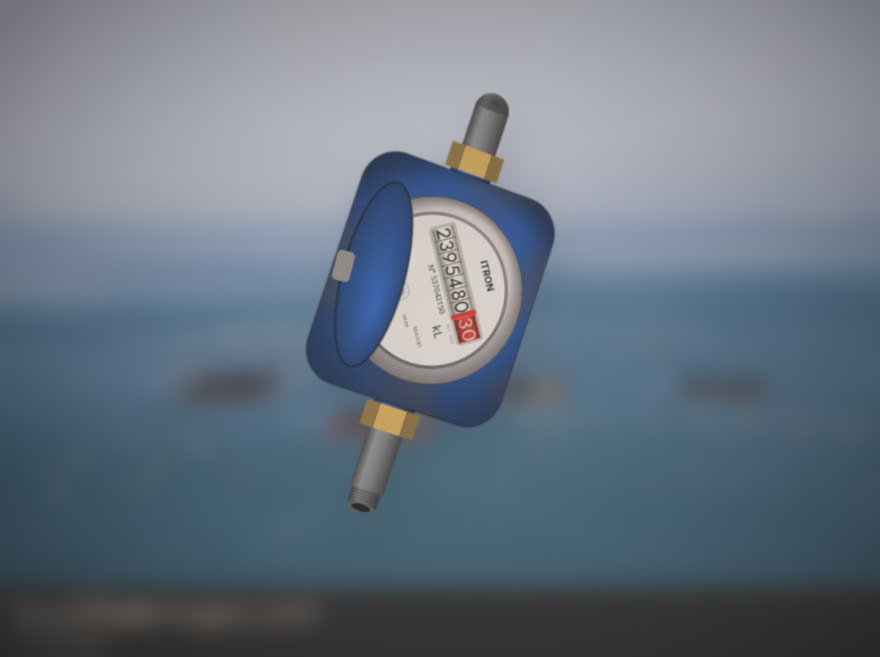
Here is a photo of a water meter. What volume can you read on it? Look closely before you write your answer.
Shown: 2395480.30 kL
